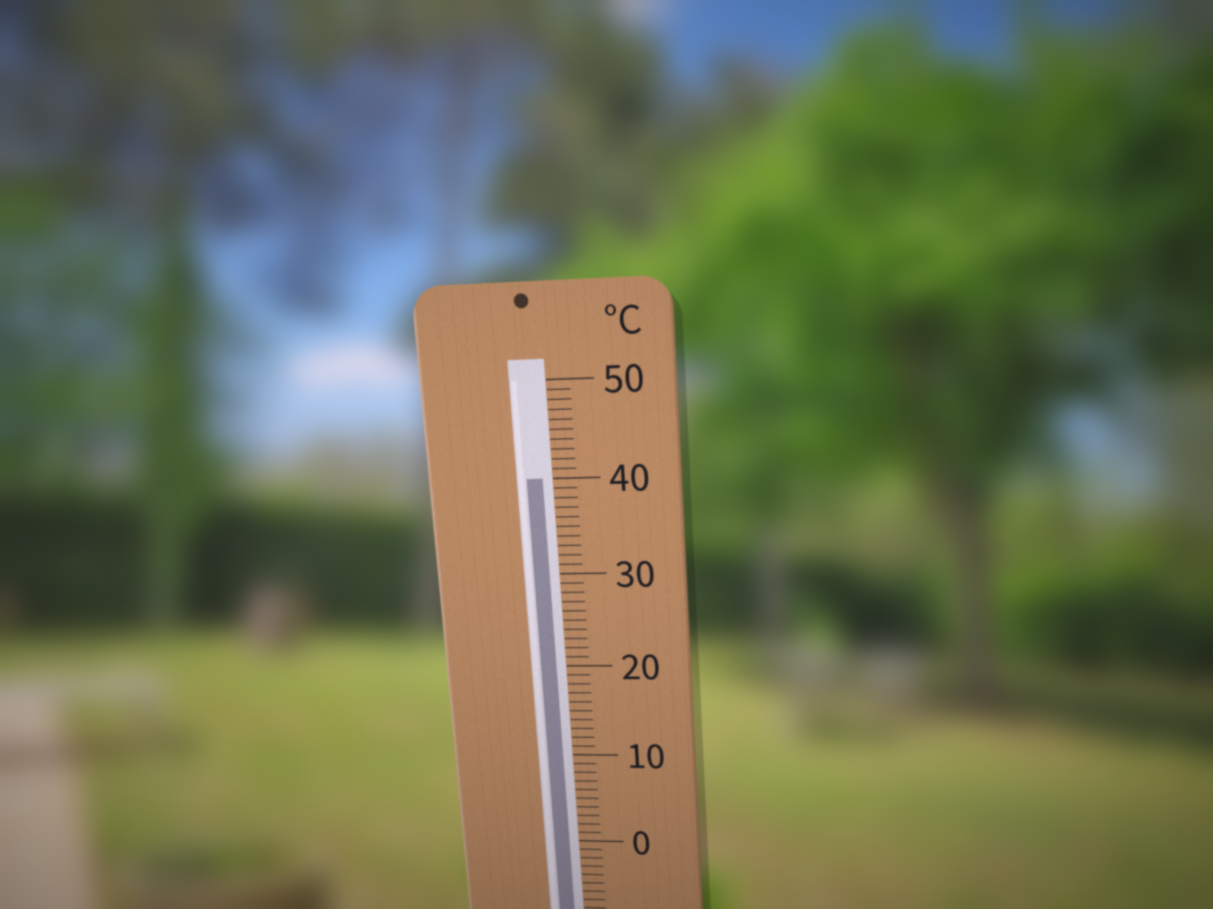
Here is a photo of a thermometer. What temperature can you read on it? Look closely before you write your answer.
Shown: 40 °C
